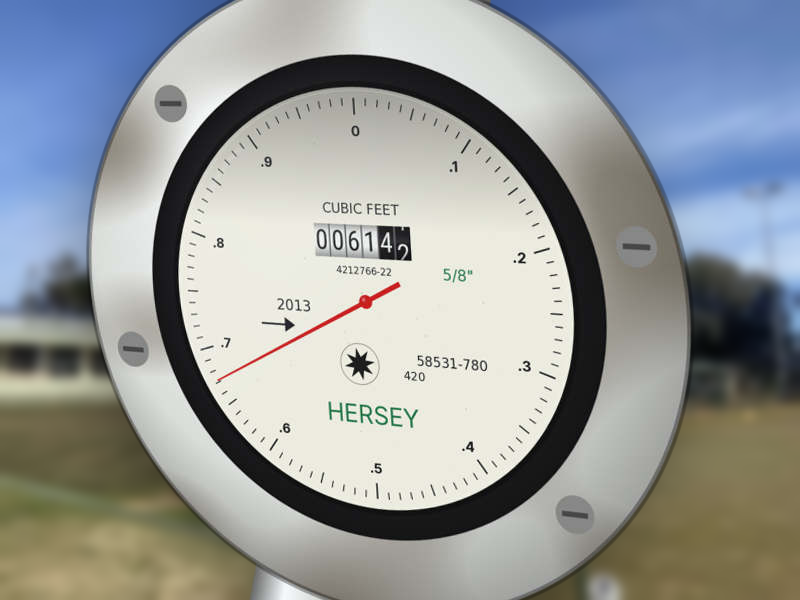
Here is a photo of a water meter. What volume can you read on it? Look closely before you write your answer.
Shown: 6141.67 ft³
